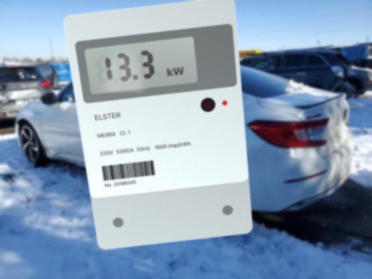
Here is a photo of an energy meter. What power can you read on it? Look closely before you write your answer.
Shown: 13.3 kW
